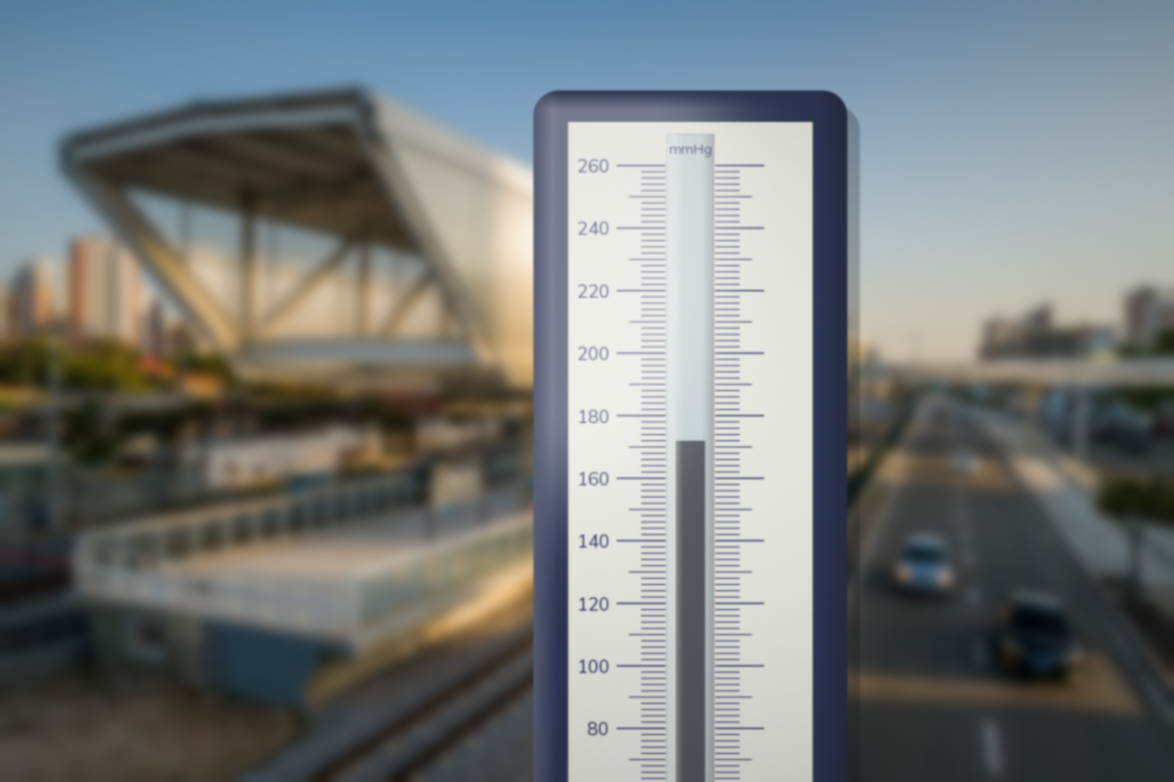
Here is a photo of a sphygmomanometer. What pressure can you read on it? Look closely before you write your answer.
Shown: 172 mmHg
